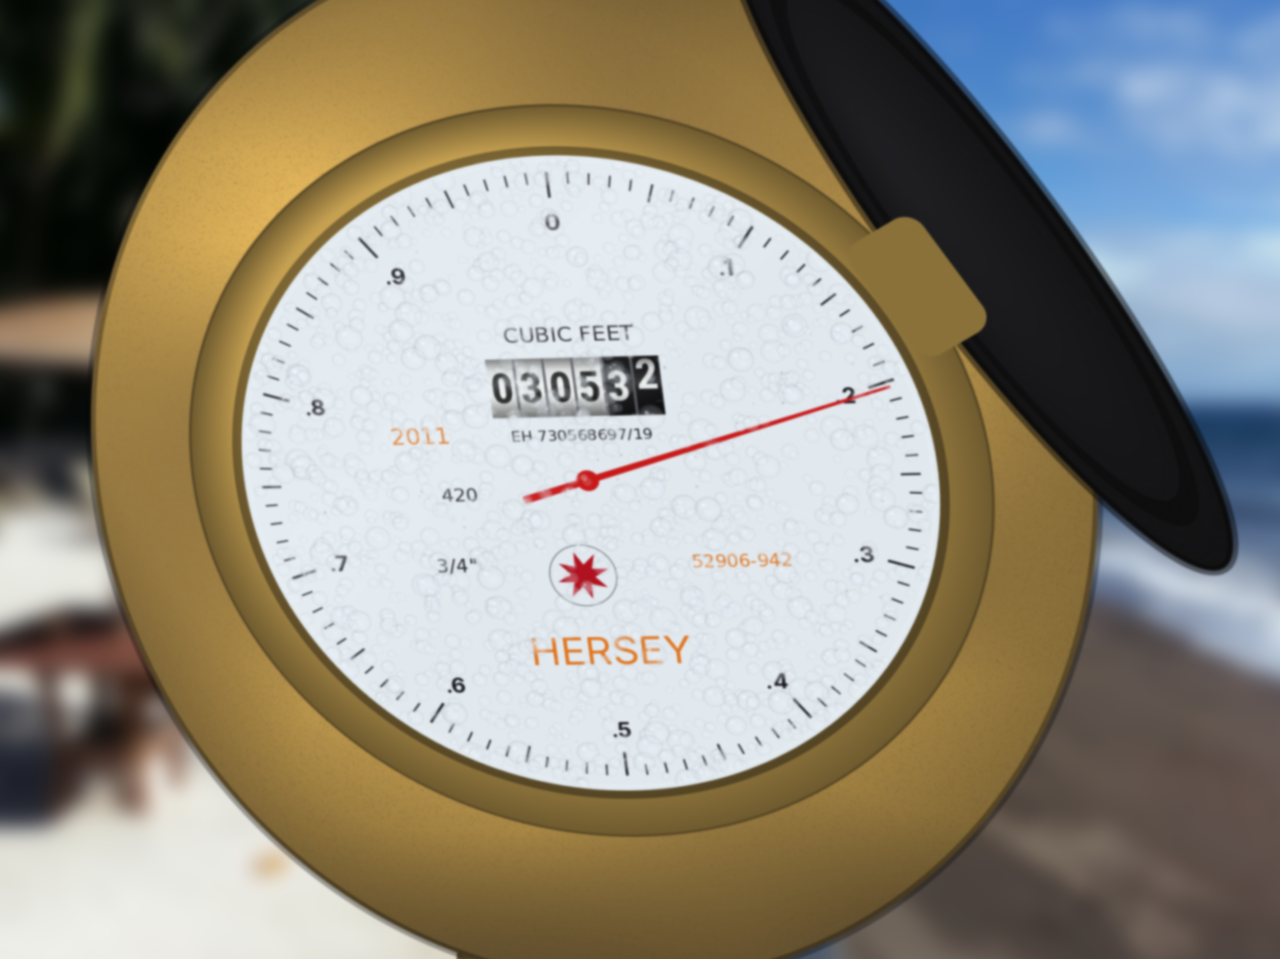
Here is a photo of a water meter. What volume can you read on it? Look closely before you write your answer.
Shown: 30532.20 ft³
